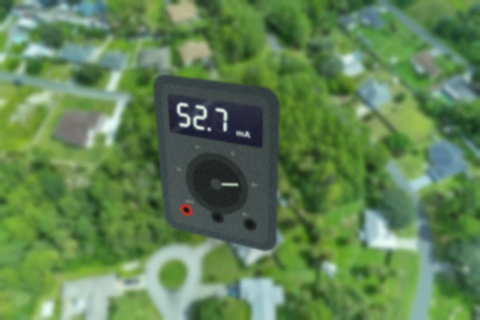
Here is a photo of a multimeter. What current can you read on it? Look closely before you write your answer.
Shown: 52.7 mA
